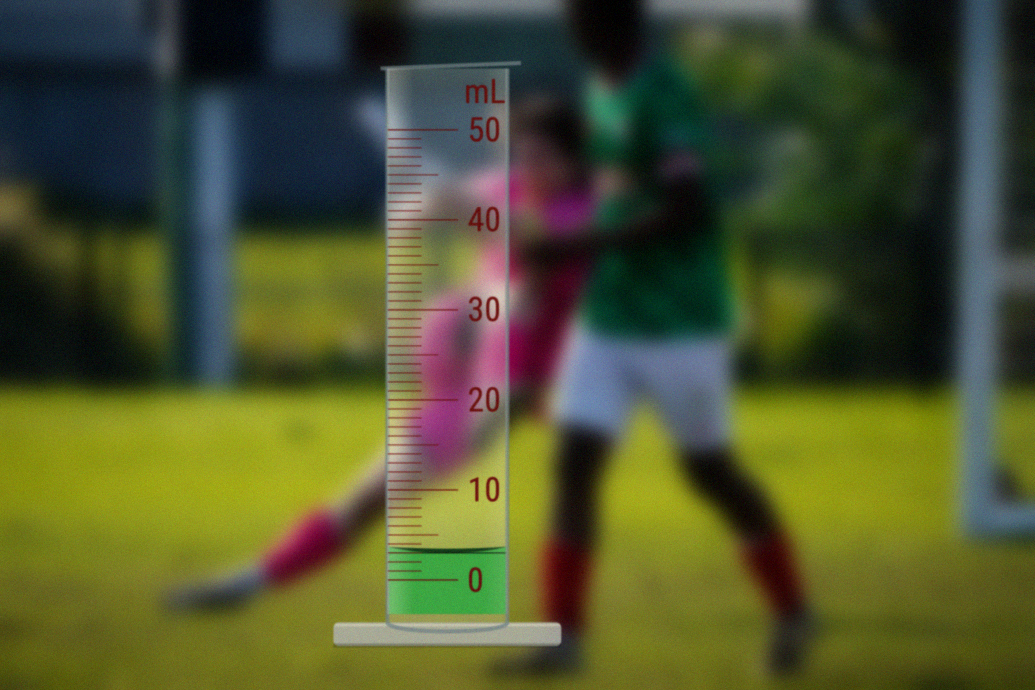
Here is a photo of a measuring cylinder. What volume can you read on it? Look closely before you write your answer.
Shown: 3 mL
